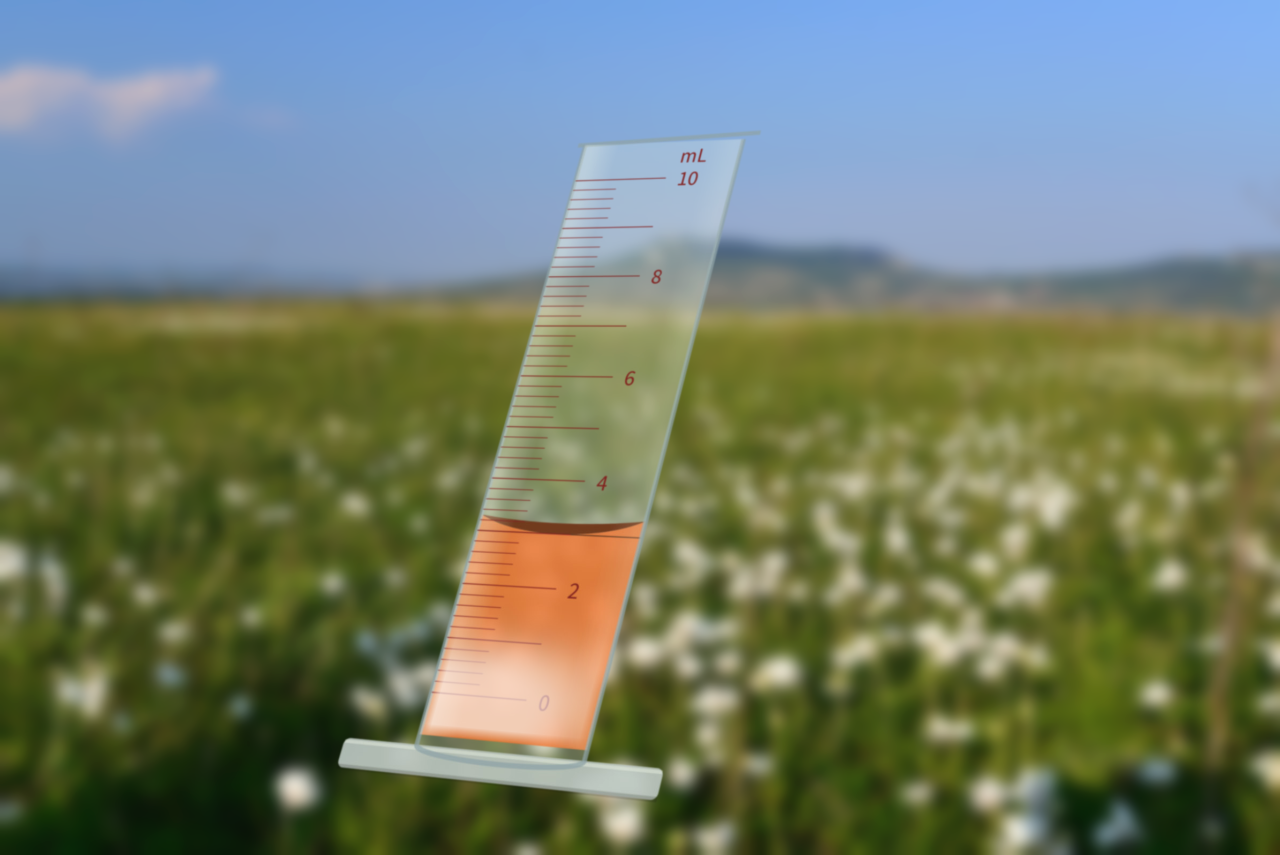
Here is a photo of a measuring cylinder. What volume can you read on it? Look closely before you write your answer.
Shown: 3 mL
